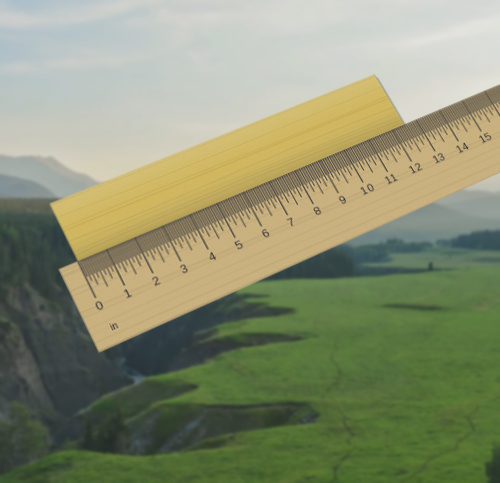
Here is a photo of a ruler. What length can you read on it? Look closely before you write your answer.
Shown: 12.5 in
